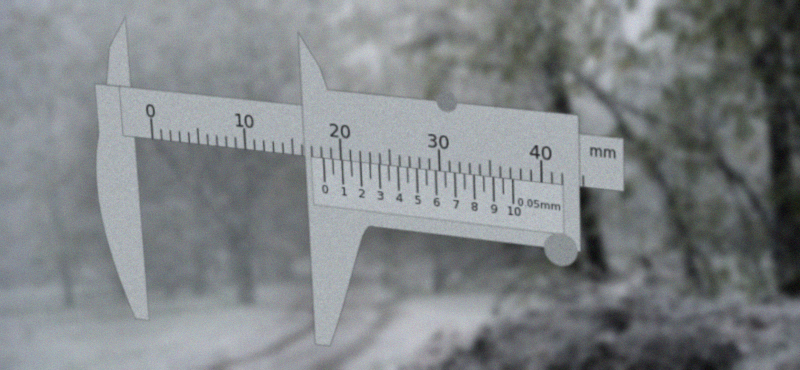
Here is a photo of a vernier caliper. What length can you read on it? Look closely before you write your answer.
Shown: 18.2 mm
